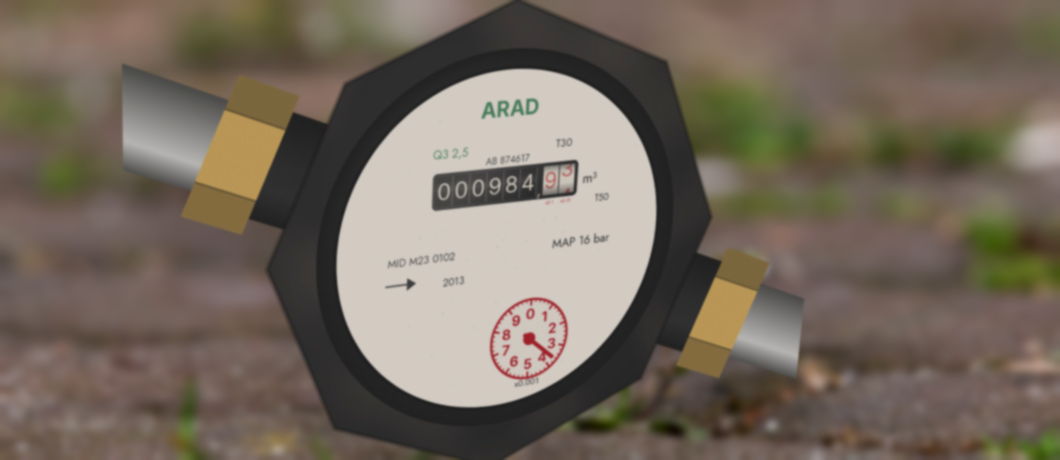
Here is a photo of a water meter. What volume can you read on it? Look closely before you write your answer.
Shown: 984.933 m³
